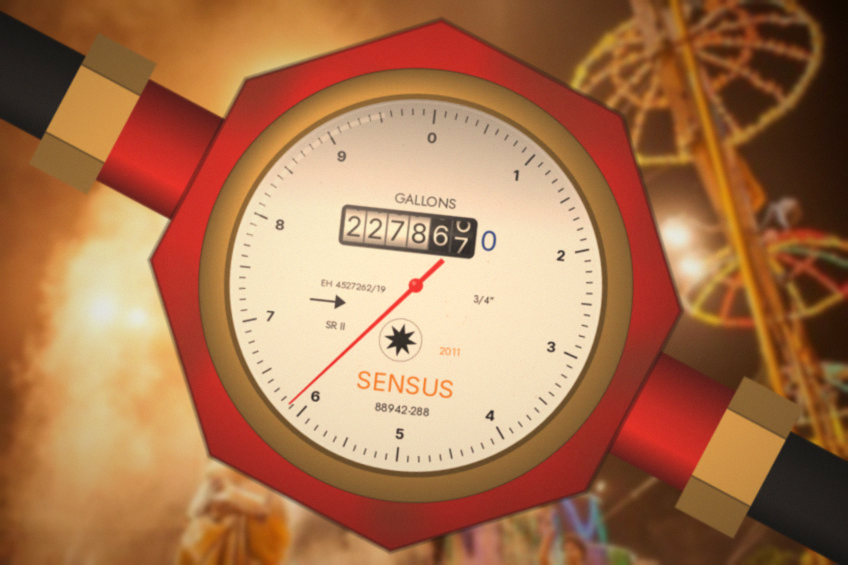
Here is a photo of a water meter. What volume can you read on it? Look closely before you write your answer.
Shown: 2278666.1 gal
